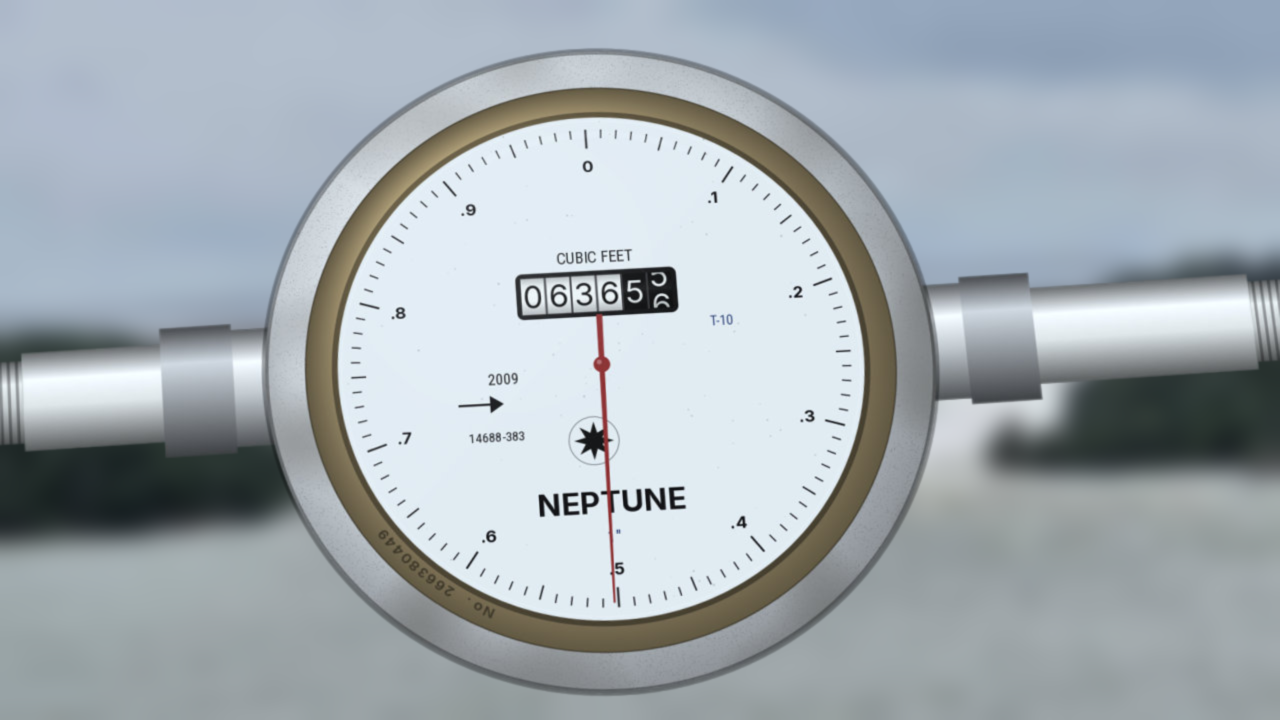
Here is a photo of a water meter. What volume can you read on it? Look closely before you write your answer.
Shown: 63655.50 ft³
